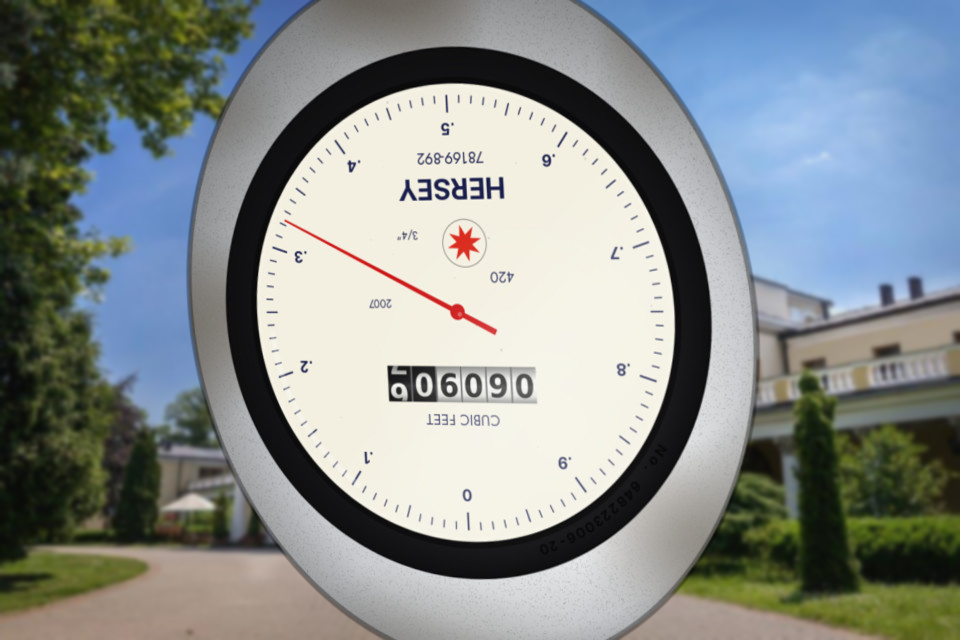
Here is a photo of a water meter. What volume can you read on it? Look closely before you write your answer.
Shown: 60906.32 ft³
